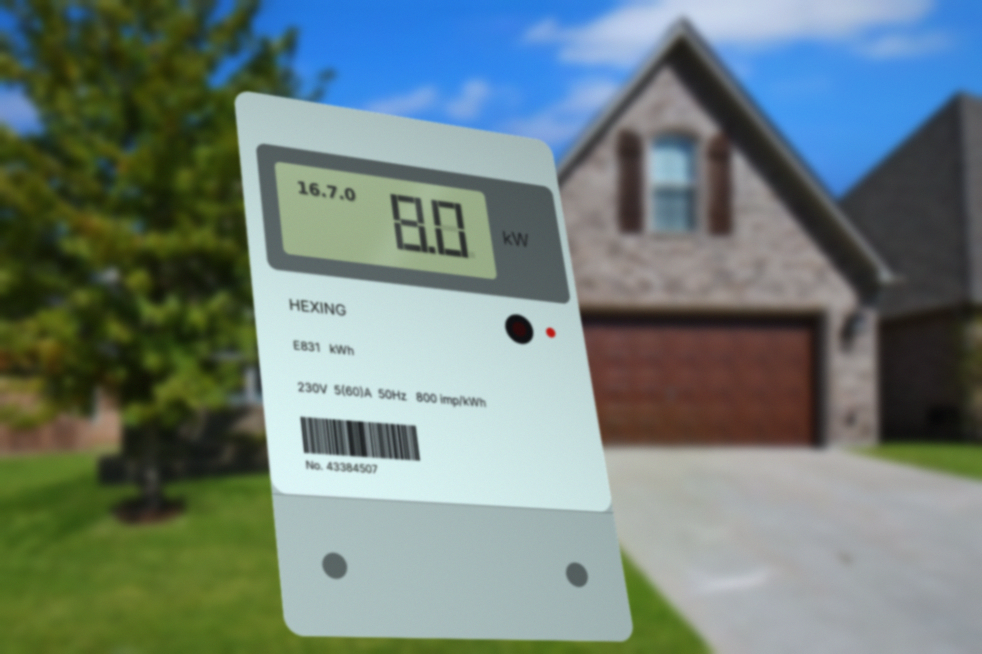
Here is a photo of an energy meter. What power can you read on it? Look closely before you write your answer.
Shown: 8.0 kW
